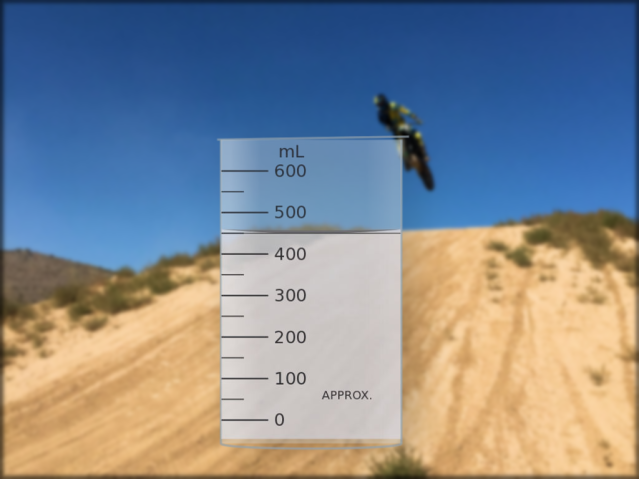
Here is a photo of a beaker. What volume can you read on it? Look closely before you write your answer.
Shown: 450 mL
